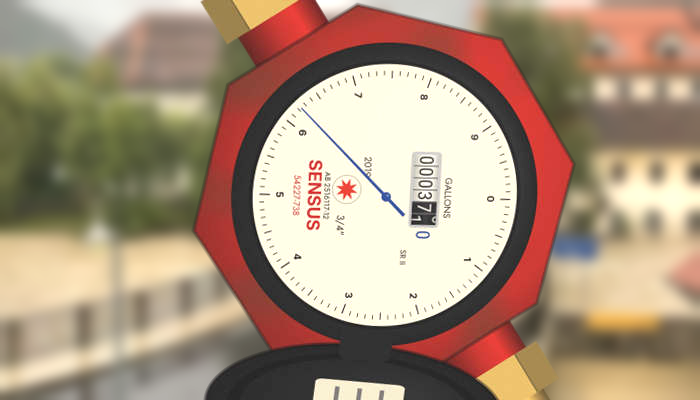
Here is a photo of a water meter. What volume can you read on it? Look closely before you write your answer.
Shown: 3706.2 gal
